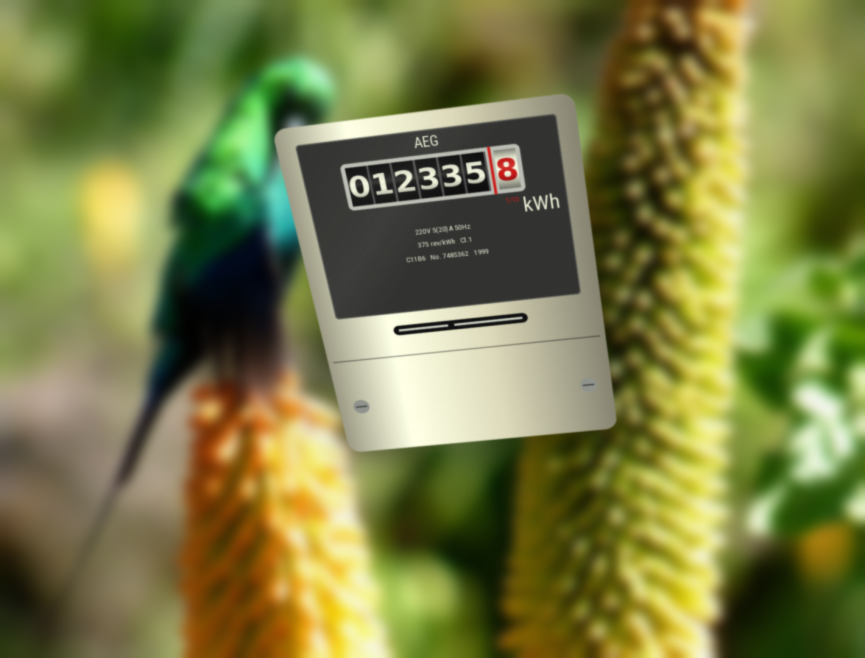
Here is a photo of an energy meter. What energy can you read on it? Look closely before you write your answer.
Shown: 12335.8 kWh
